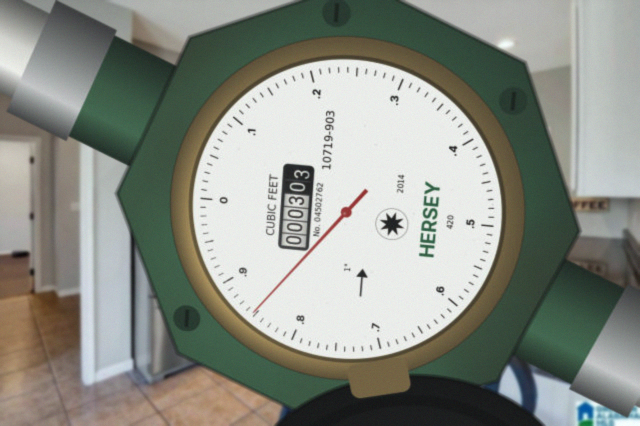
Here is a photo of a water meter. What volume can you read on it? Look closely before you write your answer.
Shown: 302.85 ft³
